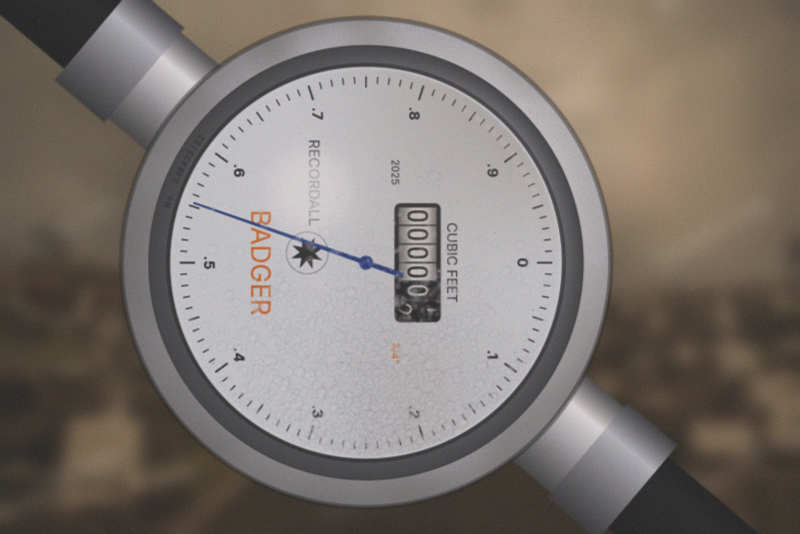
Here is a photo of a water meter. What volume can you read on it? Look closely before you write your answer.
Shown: 1.55 ft³
